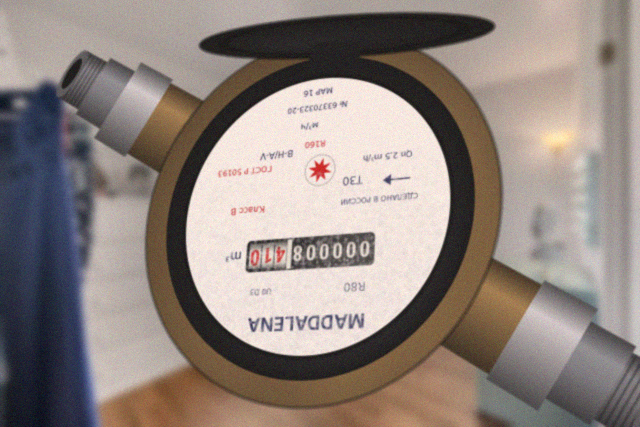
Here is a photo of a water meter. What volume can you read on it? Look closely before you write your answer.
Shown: 8.410 m³
